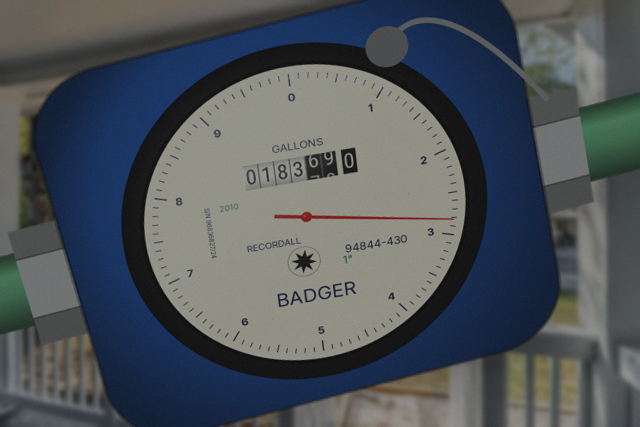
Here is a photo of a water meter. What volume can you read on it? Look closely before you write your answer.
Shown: 183692.8 gal
